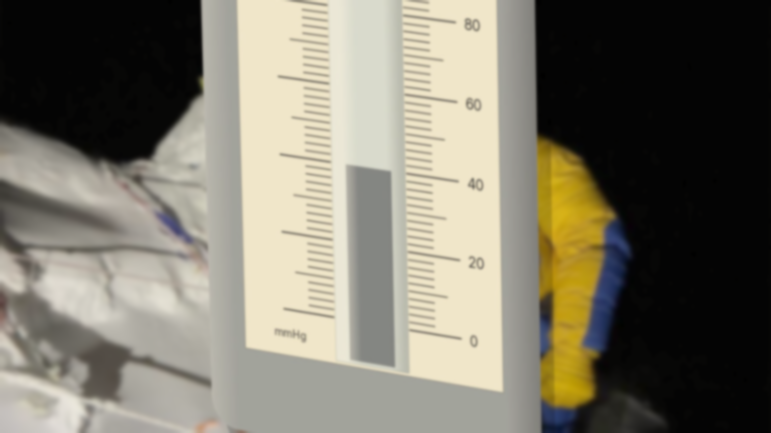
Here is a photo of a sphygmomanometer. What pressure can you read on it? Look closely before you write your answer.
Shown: 40 mmHg
